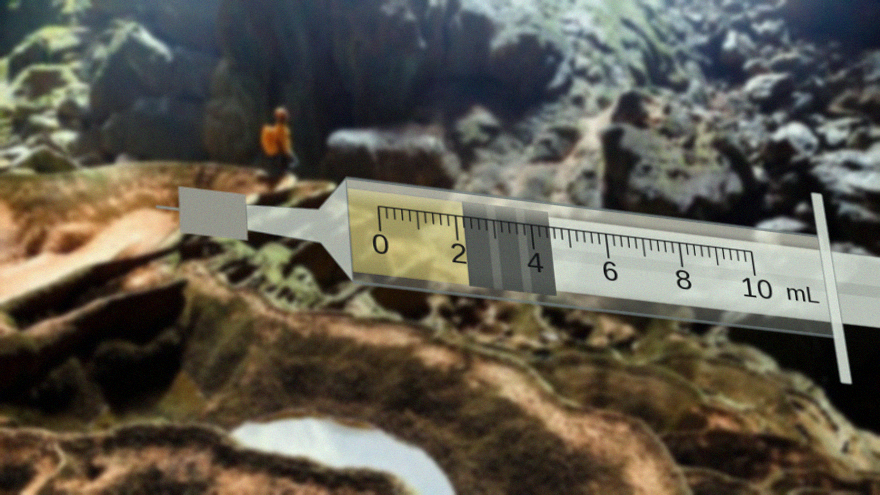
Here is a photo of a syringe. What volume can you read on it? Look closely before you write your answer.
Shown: 2.2 mL
